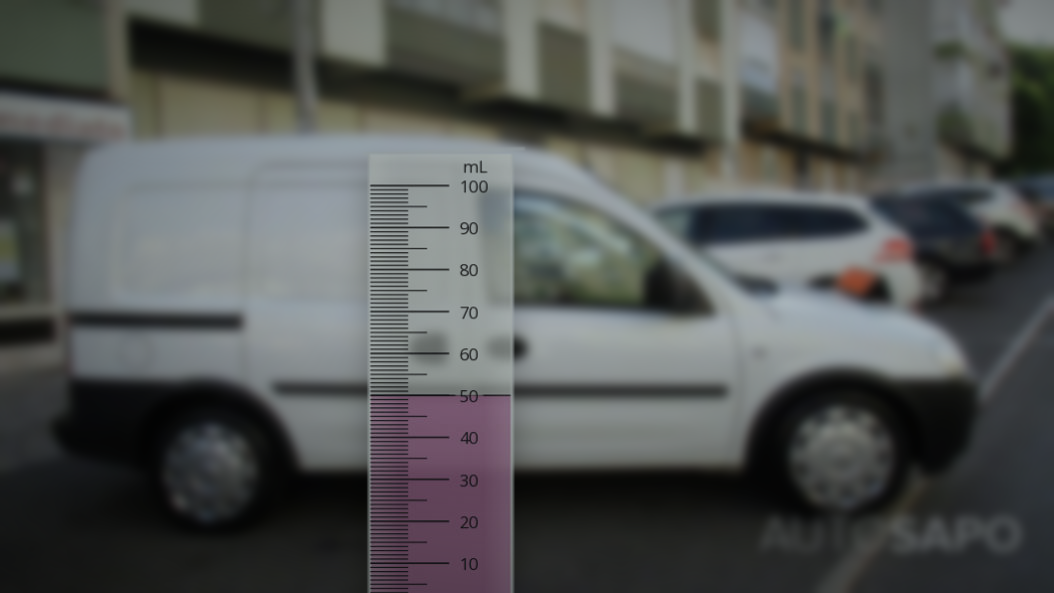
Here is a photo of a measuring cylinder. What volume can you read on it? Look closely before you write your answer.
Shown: 50 mL
